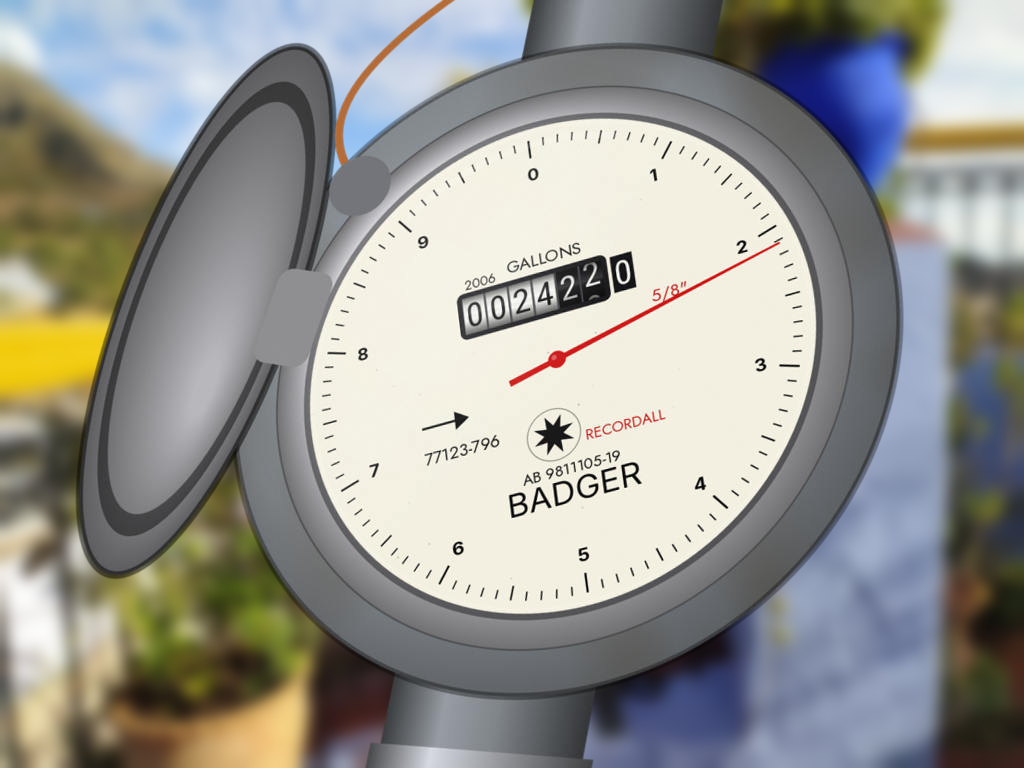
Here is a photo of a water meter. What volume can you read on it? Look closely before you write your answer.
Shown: 24222.1 gal
